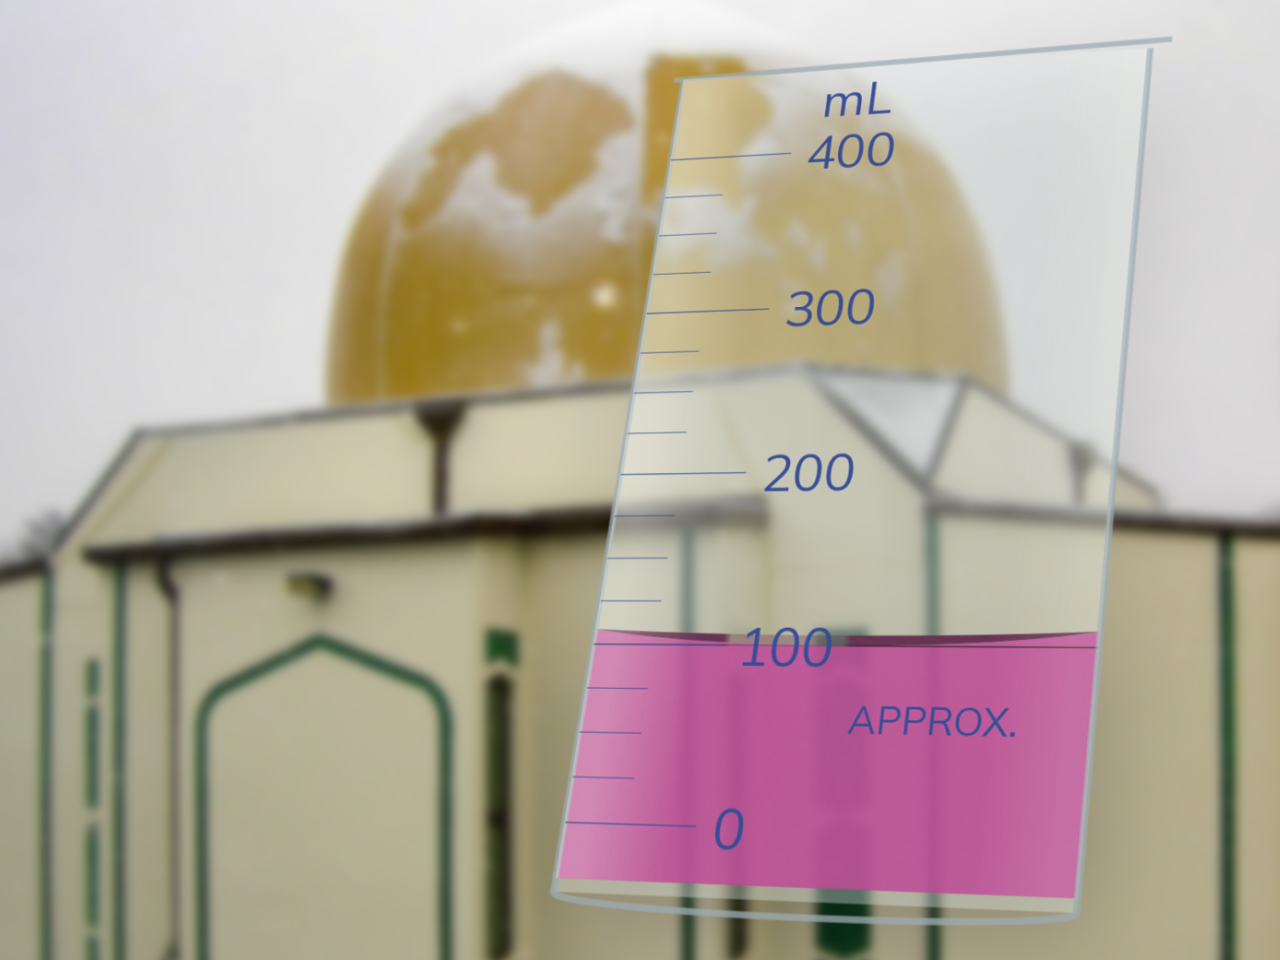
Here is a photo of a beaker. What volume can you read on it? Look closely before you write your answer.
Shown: 100 mL
